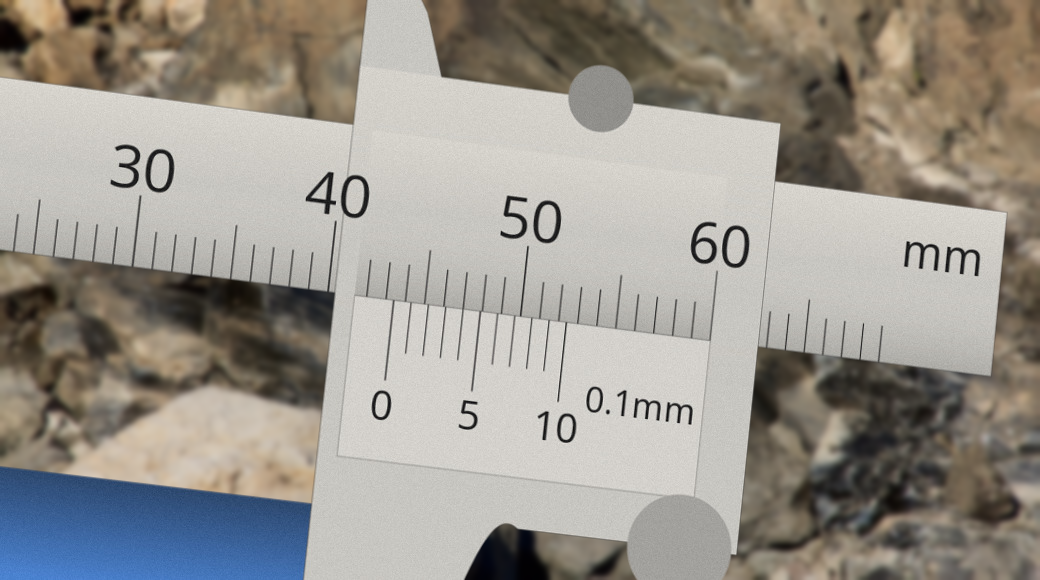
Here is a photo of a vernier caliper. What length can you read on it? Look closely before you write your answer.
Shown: 43.4 mm
